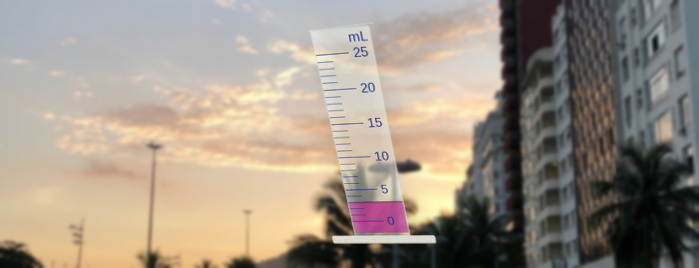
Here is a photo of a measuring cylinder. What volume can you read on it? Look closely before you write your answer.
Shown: 3 mL
